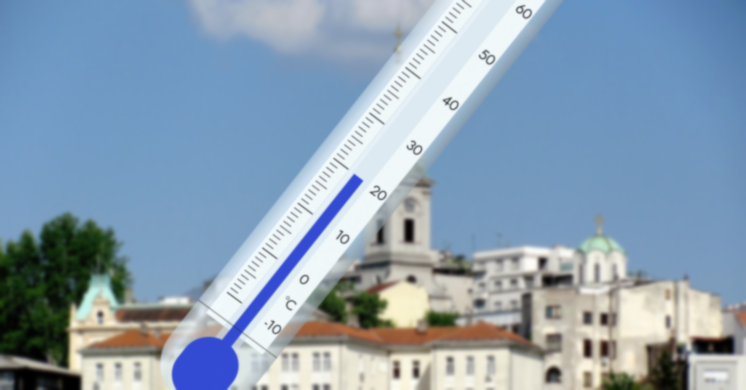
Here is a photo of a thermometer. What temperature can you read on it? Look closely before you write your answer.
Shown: 20 °C
